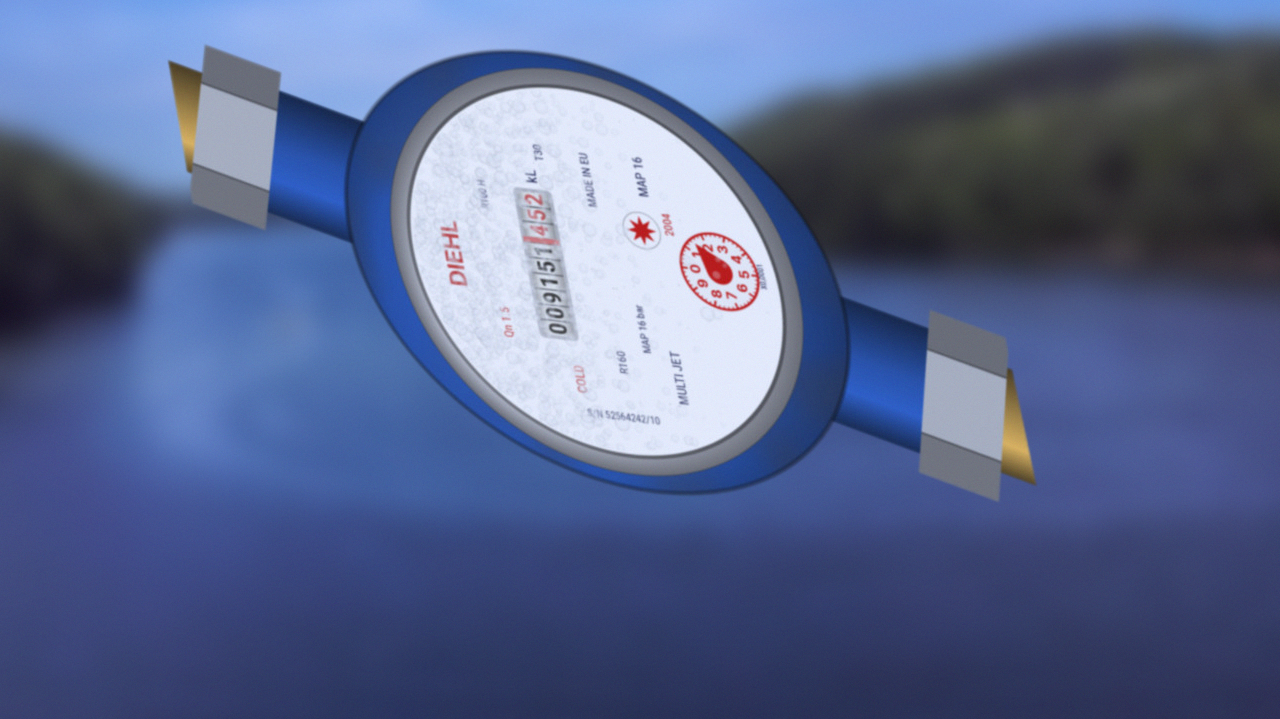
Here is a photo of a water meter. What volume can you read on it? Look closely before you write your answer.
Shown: 9151.4521 kL
